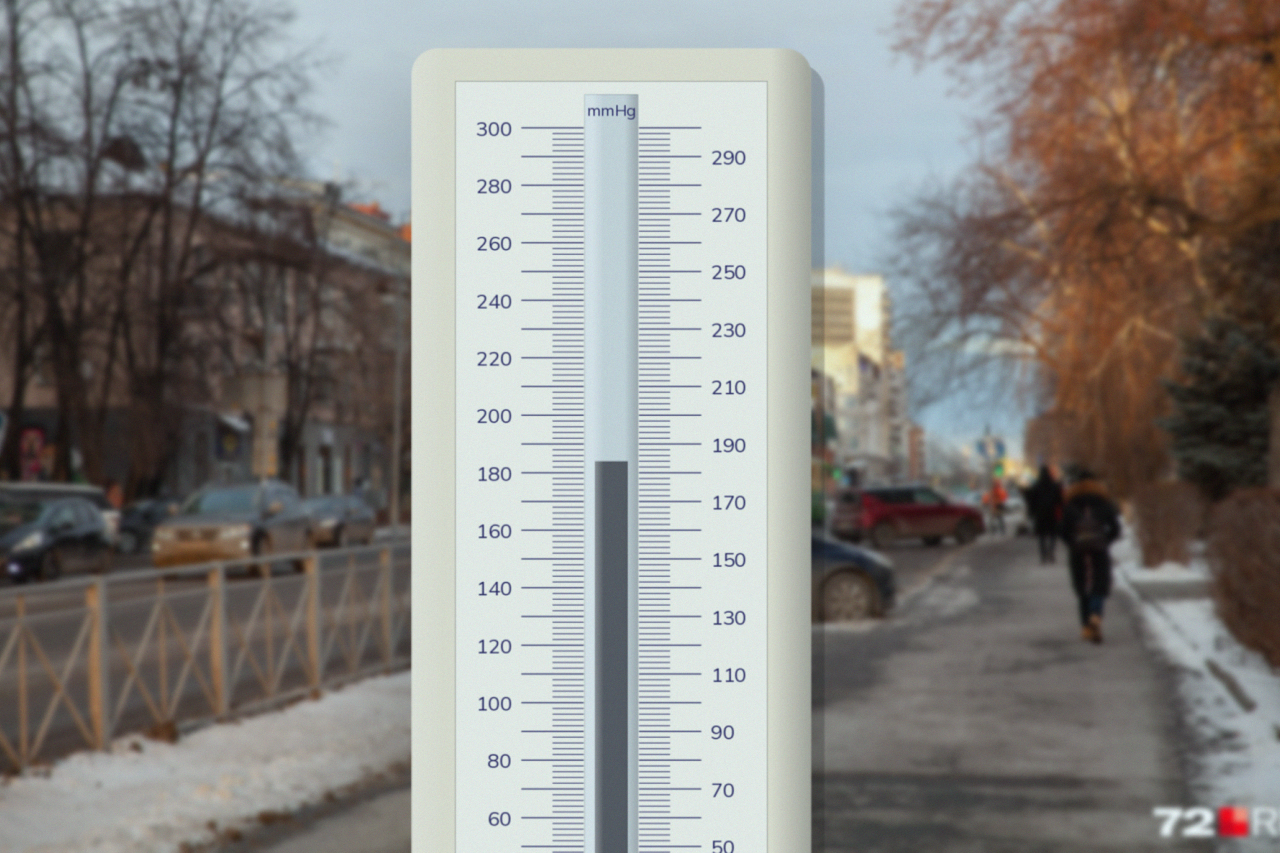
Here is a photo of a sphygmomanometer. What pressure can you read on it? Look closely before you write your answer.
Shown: 184 mmHg
